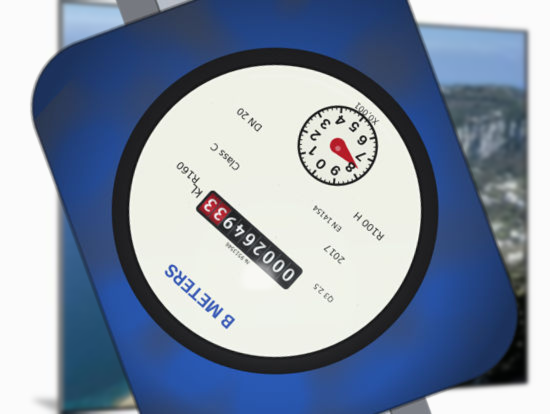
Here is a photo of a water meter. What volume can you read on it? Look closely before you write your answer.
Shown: 2649.337 kL
